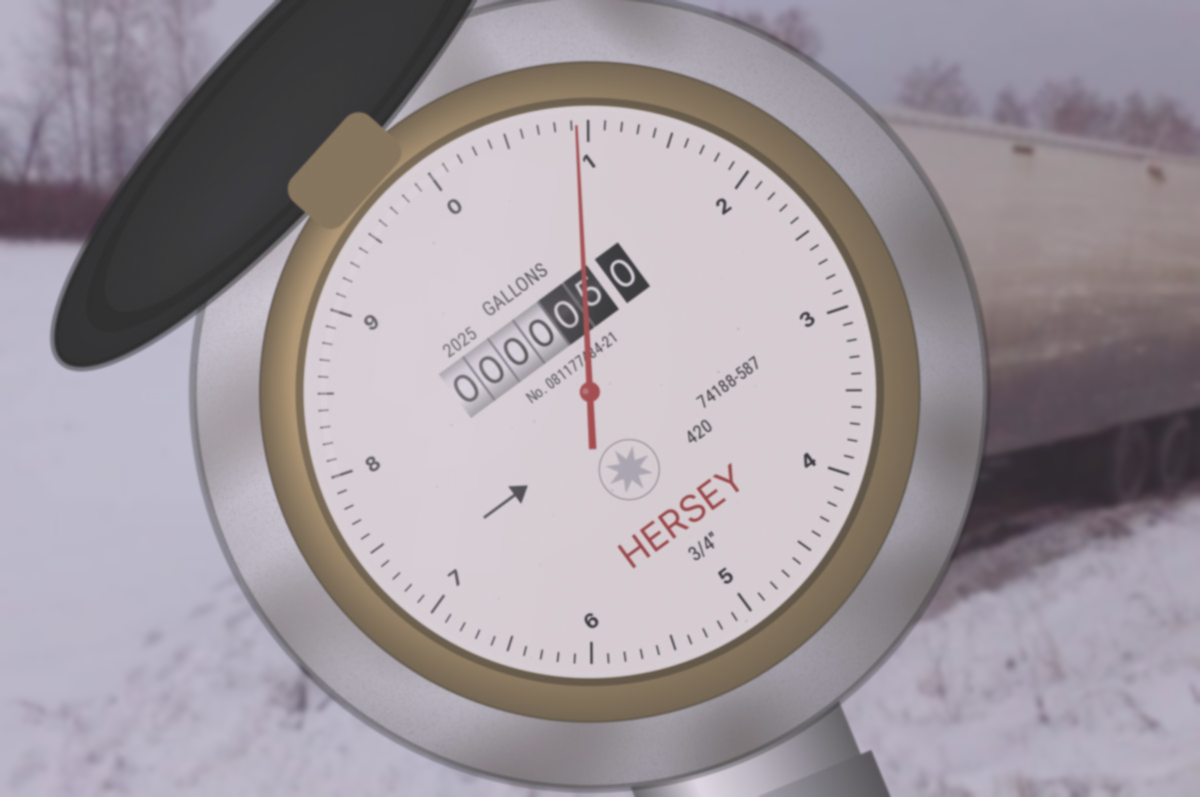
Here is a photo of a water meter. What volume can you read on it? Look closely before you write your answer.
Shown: 50.9 gal
